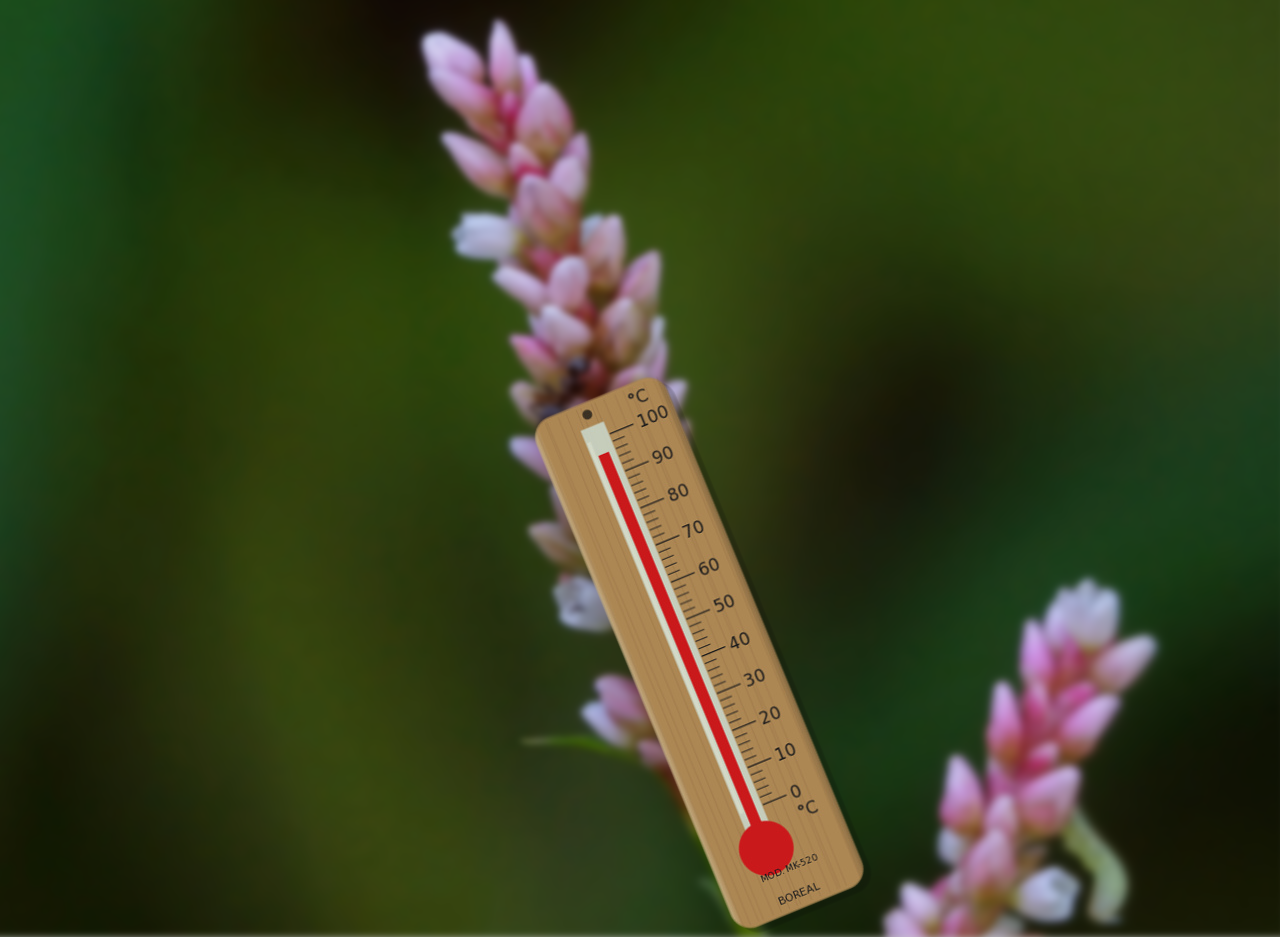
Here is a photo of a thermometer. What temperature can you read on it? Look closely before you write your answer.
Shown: 96 °C
